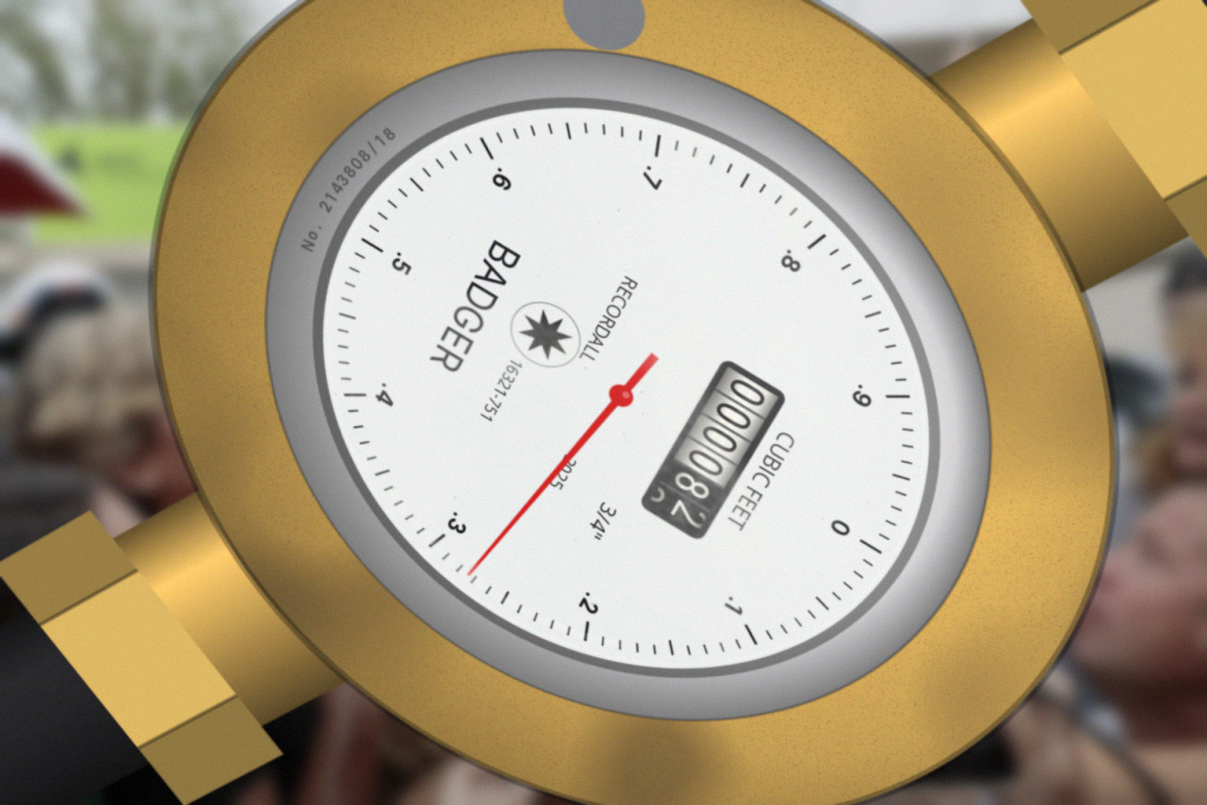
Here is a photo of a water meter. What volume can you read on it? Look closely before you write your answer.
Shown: 82.27 ft³
